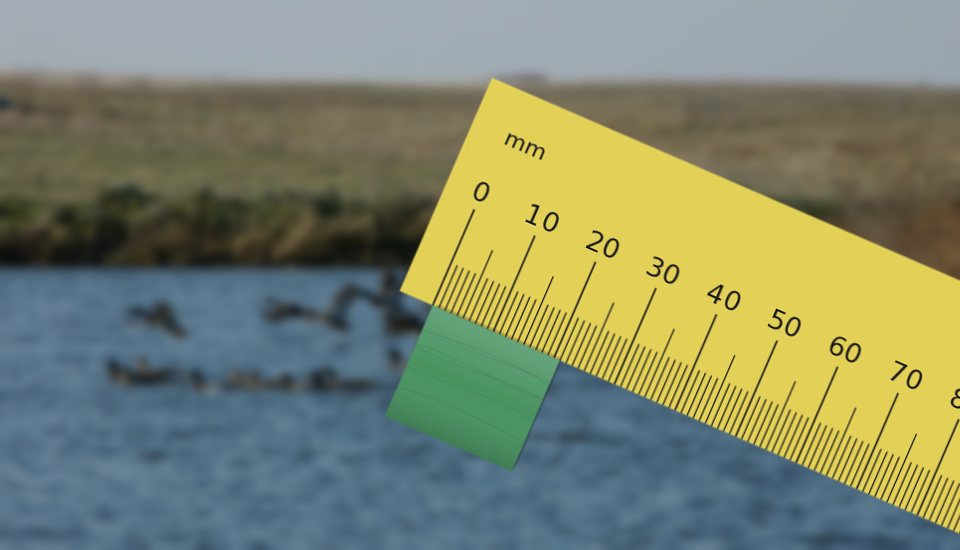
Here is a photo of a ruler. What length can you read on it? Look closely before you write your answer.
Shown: 21 mm
